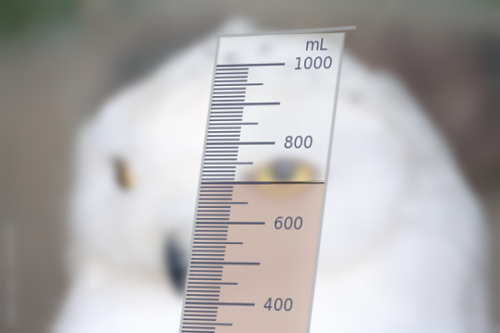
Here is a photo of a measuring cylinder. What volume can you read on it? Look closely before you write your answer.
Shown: 700 mL
